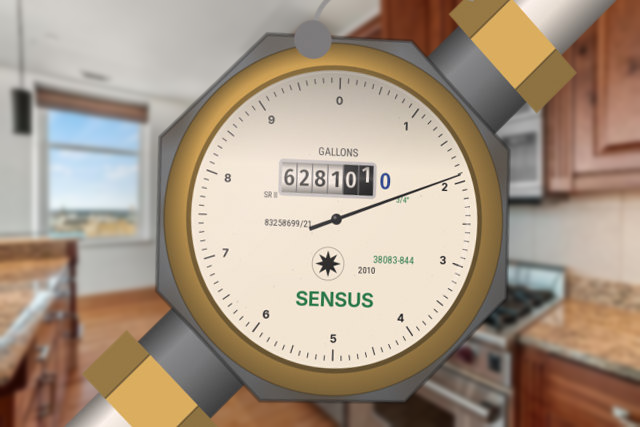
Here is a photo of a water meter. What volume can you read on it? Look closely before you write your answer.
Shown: 6281011.9 gal
